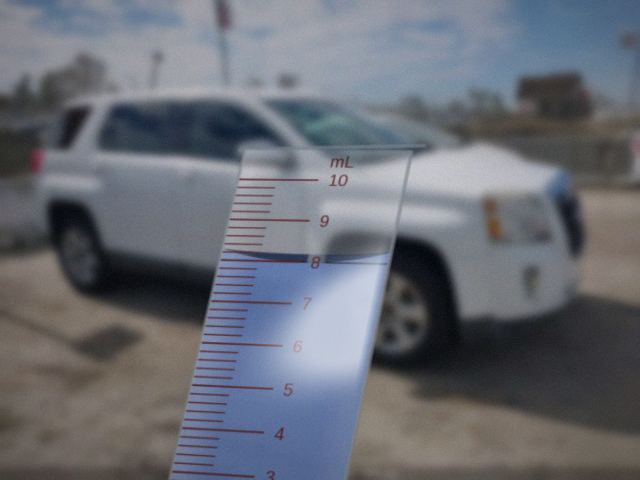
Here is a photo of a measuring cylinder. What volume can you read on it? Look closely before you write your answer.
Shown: 8 mL
